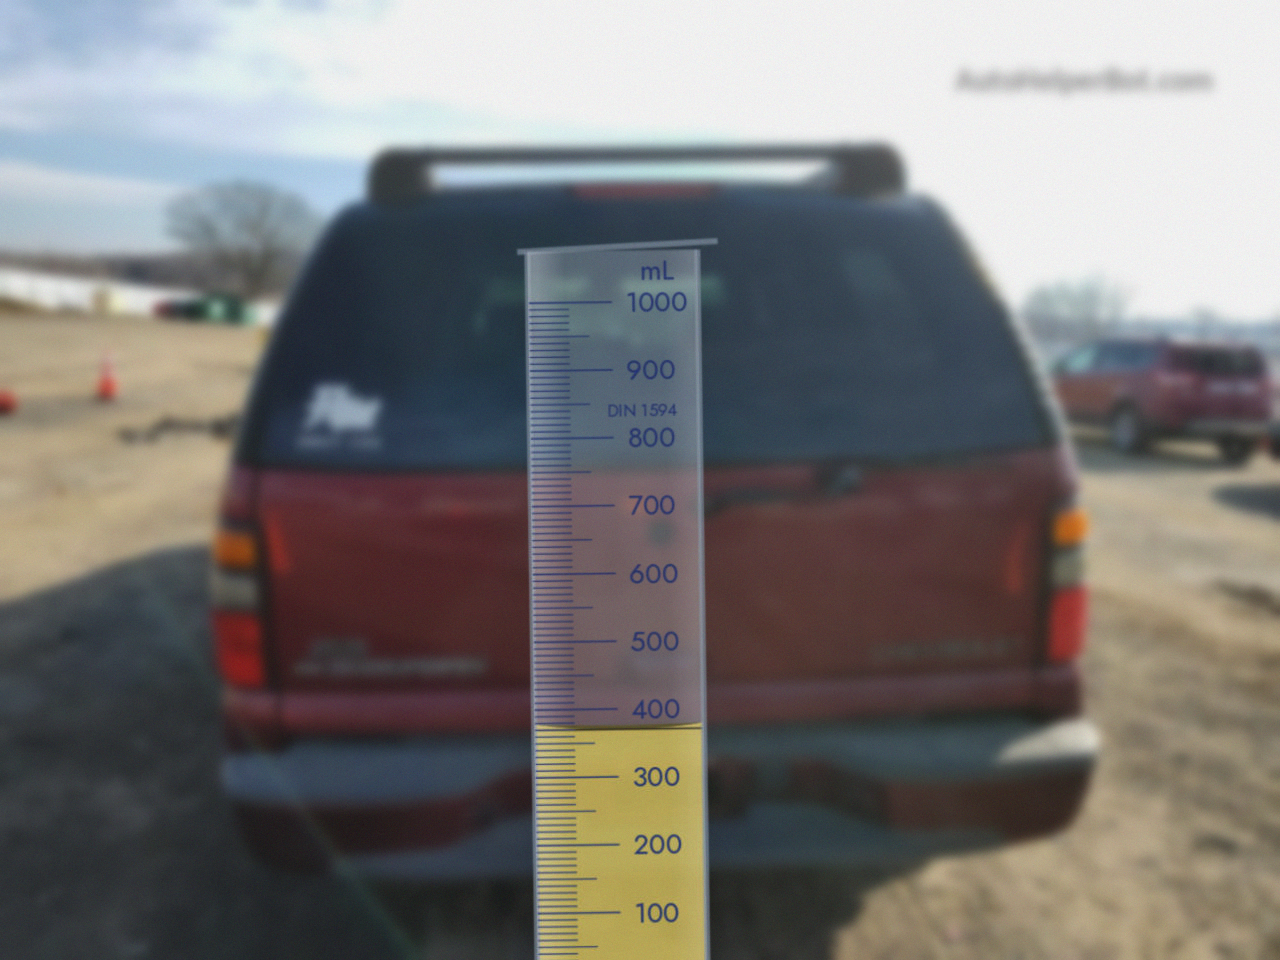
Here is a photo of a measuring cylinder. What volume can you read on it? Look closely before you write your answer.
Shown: 370 mL
